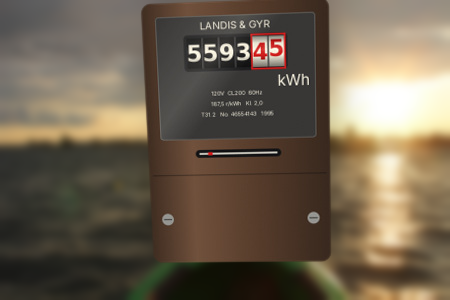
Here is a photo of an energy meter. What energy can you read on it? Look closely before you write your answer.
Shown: 5593.45 kWh
